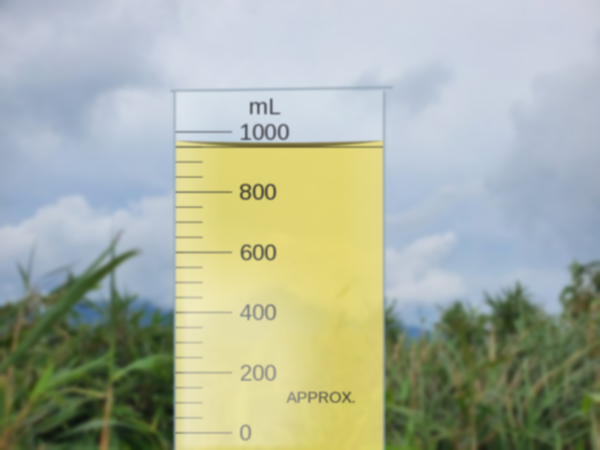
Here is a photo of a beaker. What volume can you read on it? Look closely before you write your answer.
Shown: 950 mL
